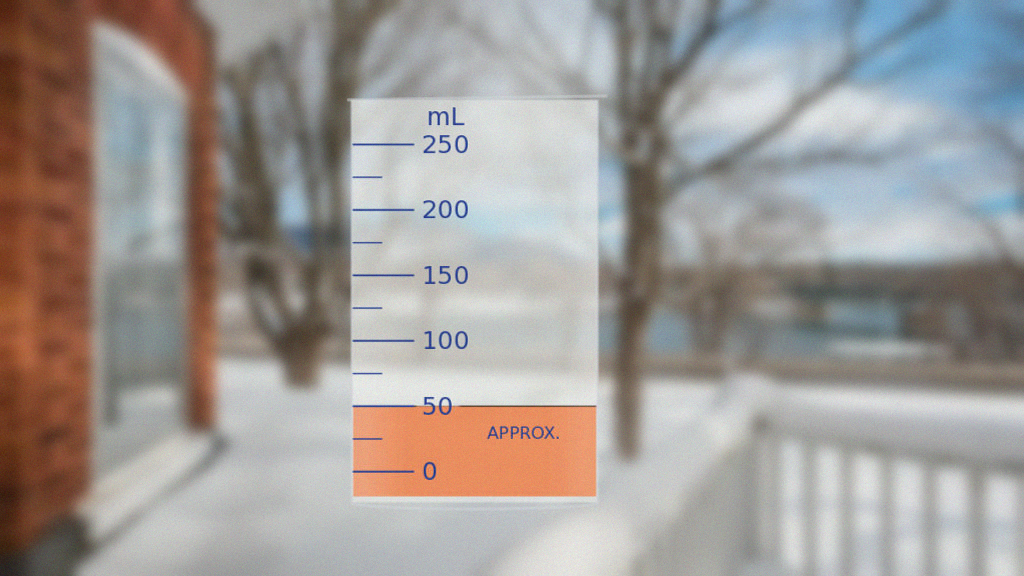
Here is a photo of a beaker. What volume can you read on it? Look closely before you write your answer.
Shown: 50 mL
